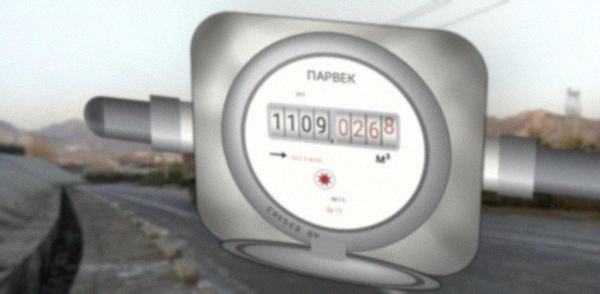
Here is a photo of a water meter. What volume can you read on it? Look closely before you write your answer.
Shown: 1109.0268 m³
